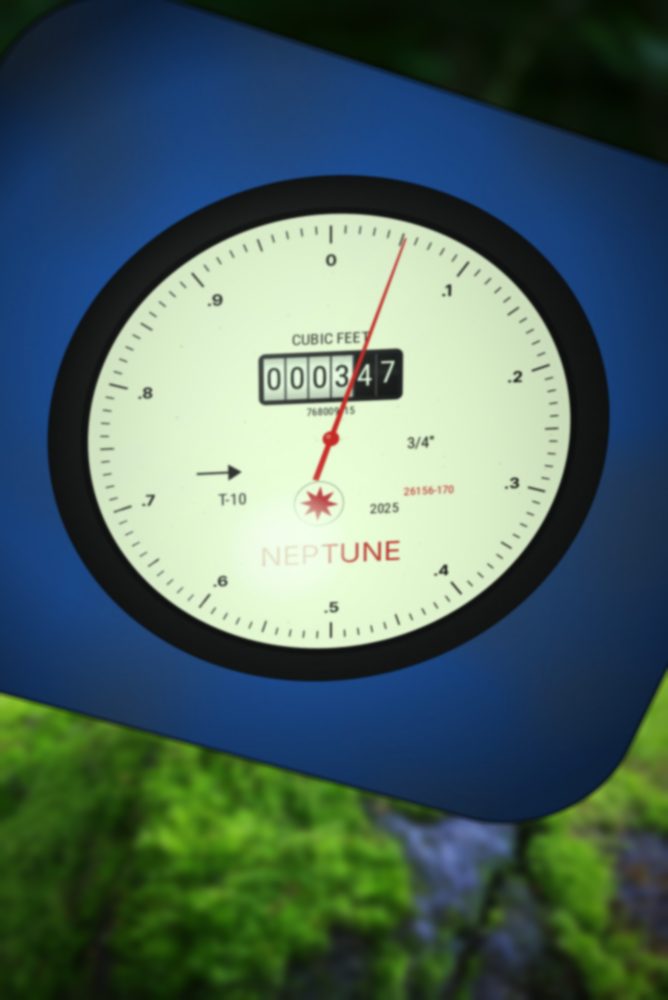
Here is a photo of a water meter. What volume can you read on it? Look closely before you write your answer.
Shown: 347.05 ft³
